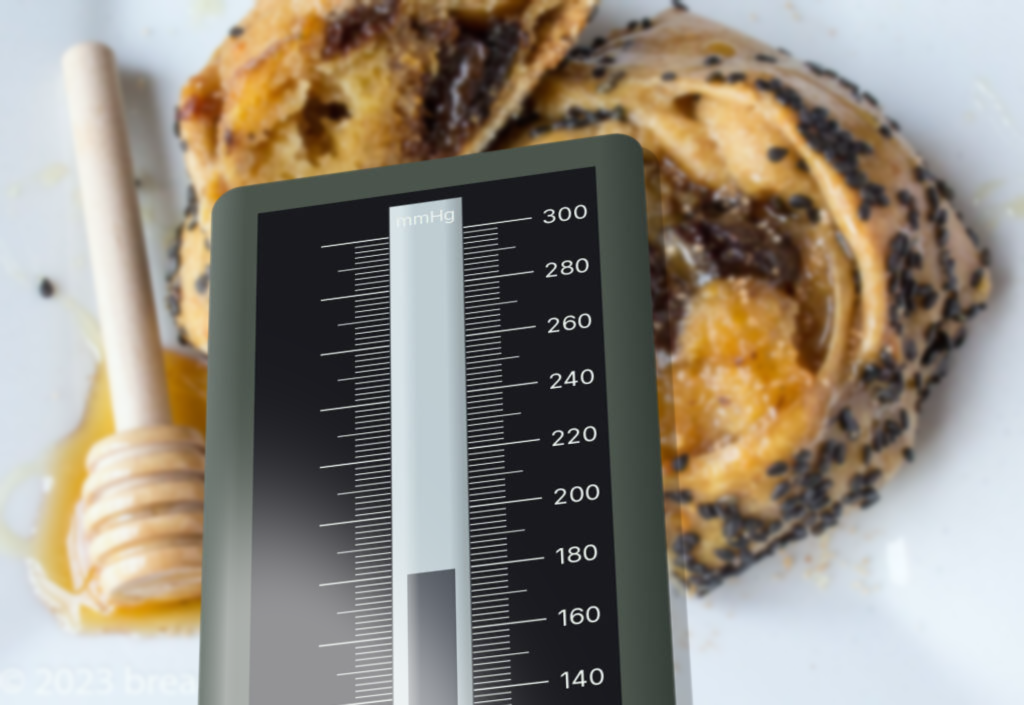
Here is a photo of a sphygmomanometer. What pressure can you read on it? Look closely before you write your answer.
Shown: 180 mmHg
